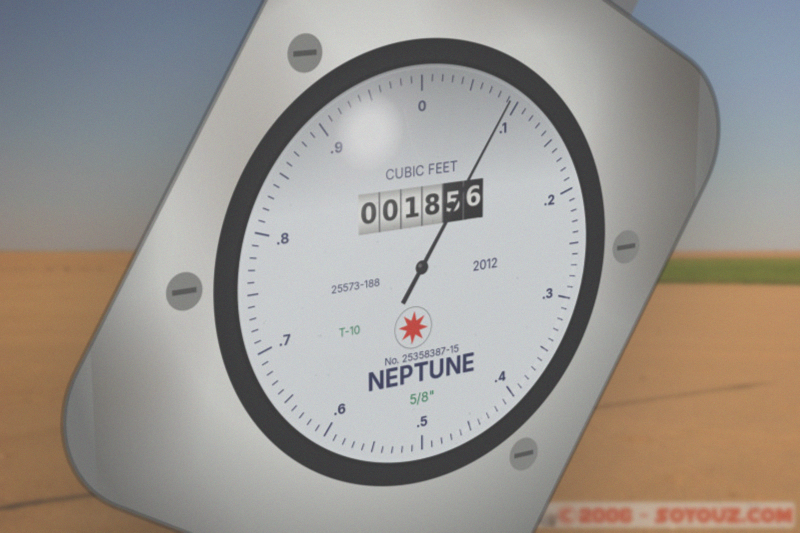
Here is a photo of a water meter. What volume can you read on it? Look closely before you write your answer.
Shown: 1856.09 ft³
